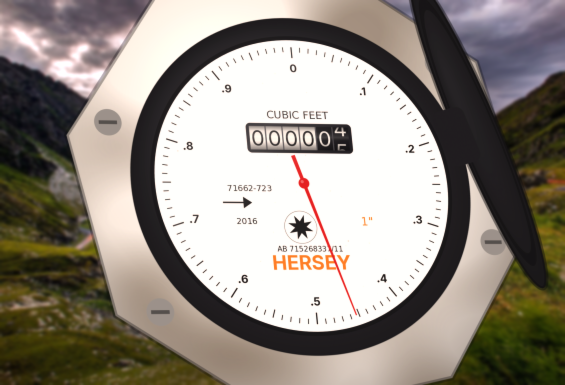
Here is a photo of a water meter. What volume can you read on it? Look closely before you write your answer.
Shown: 4.45 ft³
